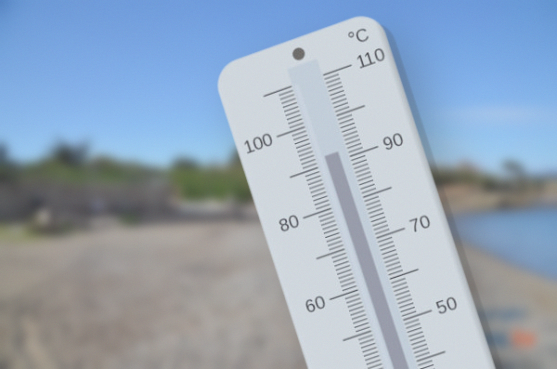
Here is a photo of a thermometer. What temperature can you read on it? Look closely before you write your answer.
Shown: 92 °C
